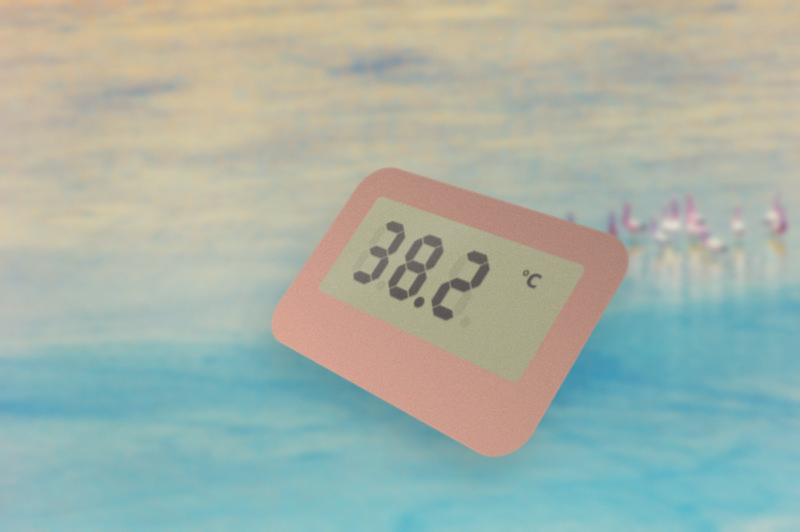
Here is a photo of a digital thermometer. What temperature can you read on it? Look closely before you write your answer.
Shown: 38.2 °C
